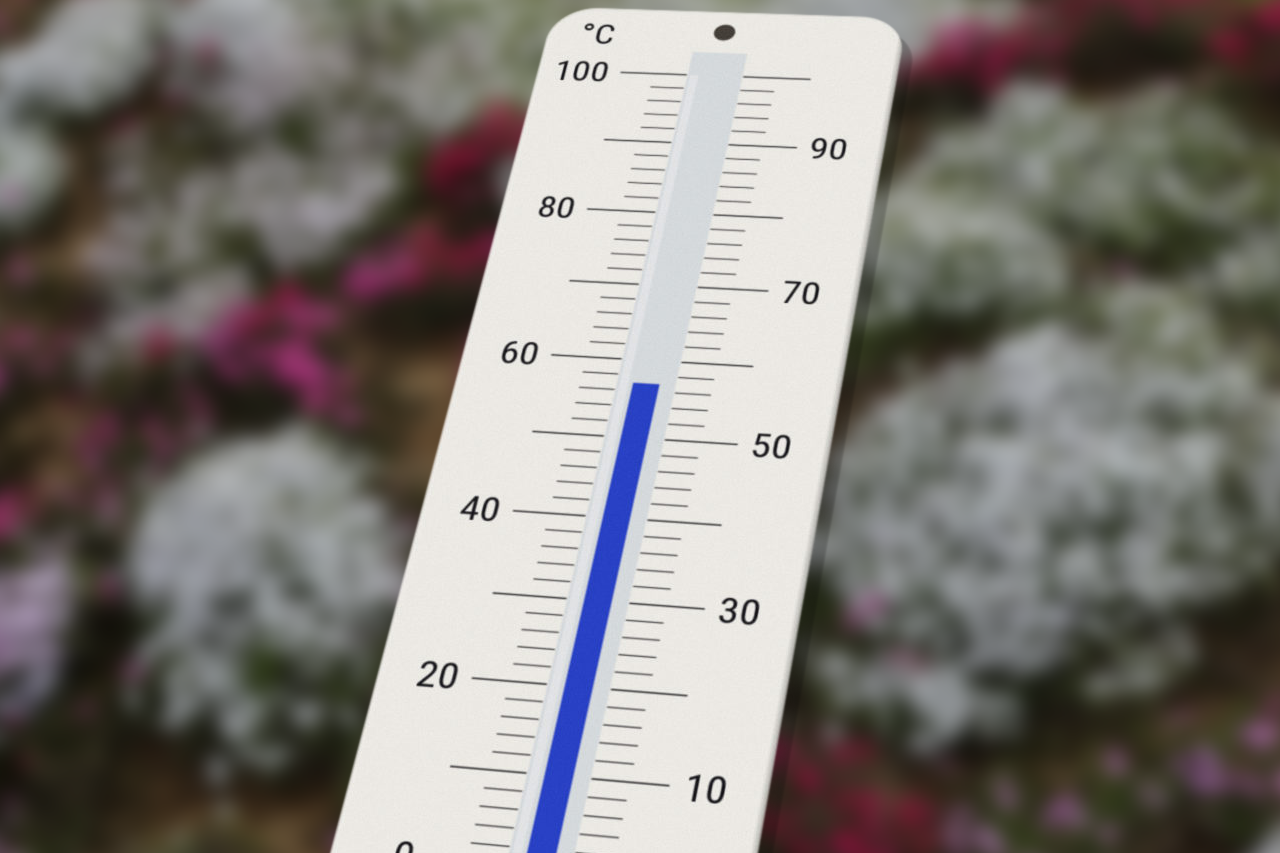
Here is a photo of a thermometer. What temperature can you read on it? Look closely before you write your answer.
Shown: 57 °C
